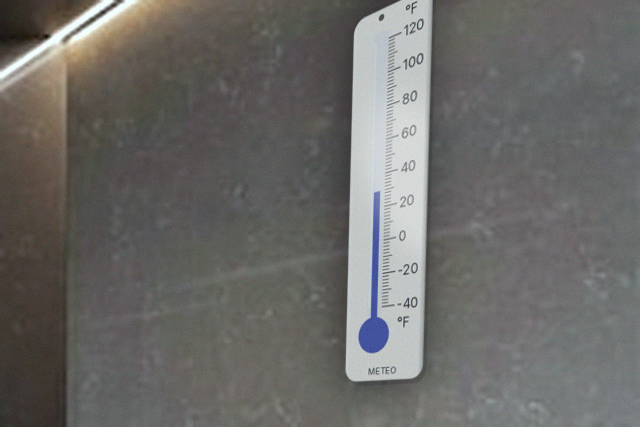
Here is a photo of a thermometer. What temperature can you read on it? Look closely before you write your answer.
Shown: 30 °F
